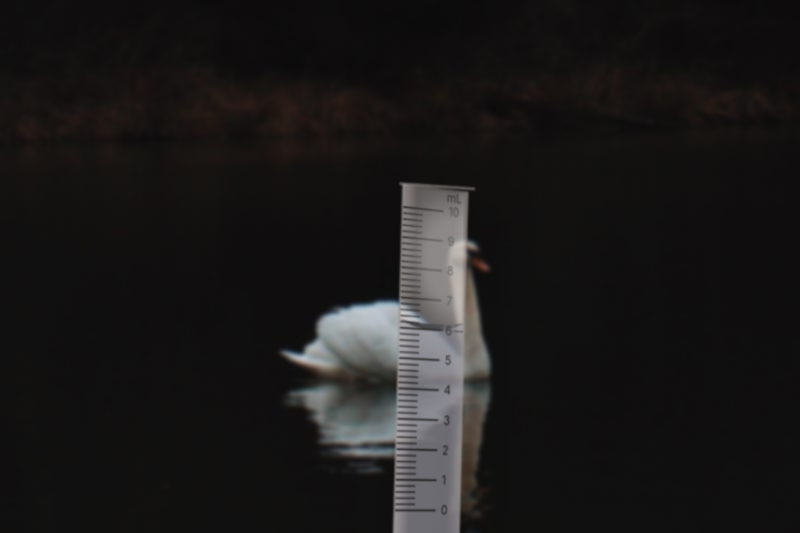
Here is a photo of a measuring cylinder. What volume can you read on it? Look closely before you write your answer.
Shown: 6 mL
